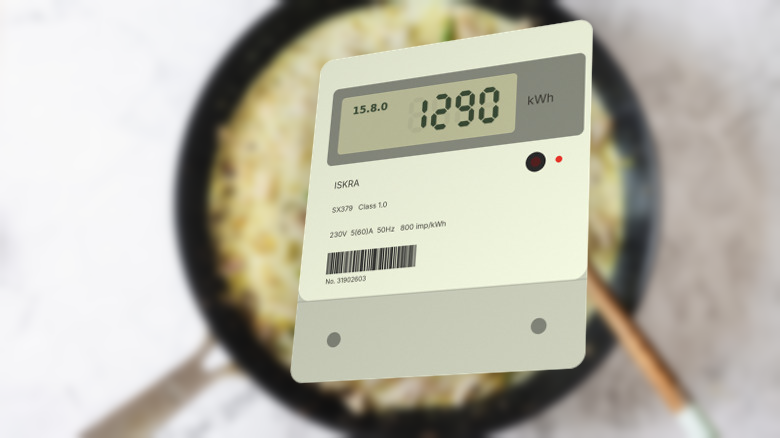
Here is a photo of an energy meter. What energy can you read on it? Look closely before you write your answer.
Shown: 1290 kWh
